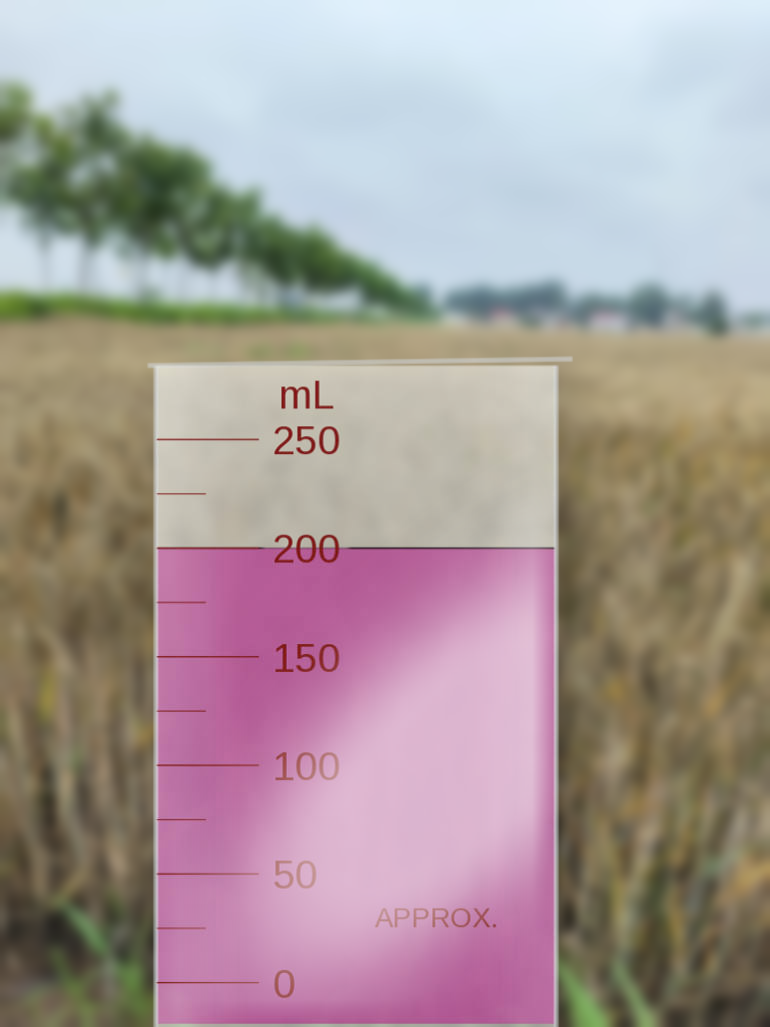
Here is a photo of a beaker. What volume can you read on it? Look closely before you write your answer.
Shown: 200 mL
